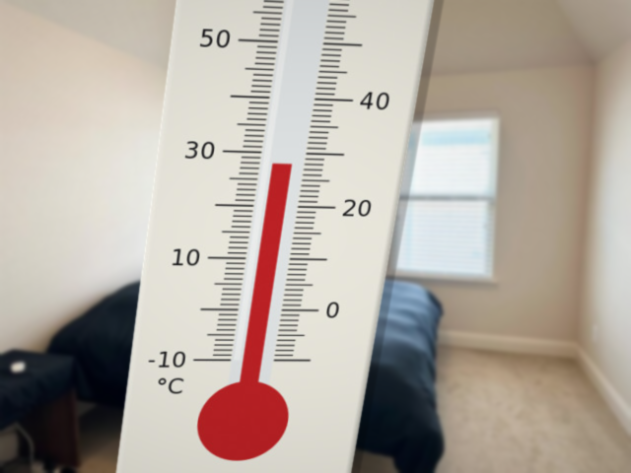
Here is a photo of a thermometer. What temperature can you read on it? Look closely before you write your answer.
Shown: 28 °C
